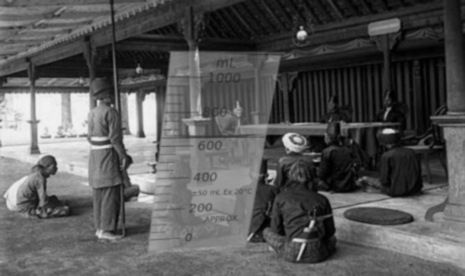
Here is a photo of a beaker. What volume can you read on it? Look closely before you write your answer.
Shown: 650 mL
